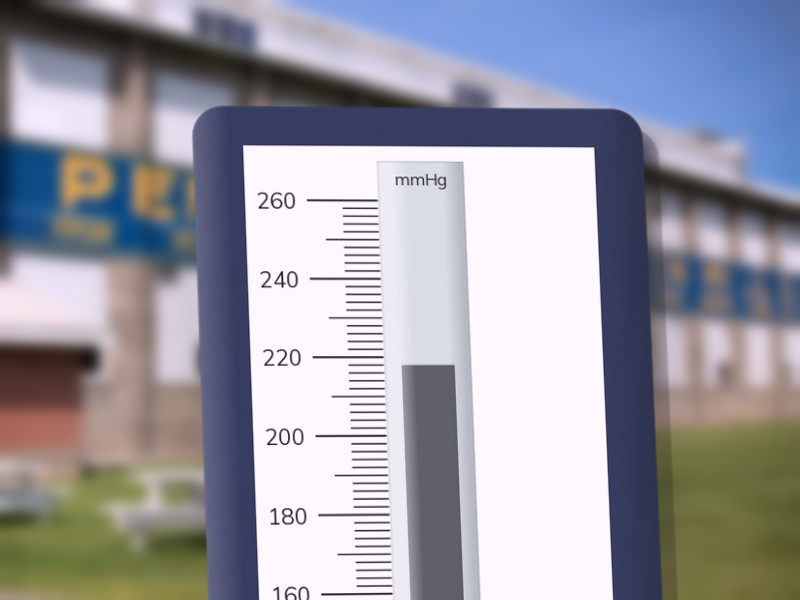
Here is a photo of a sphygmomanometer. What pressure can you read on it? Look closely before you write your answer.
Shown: 218 mmHg
